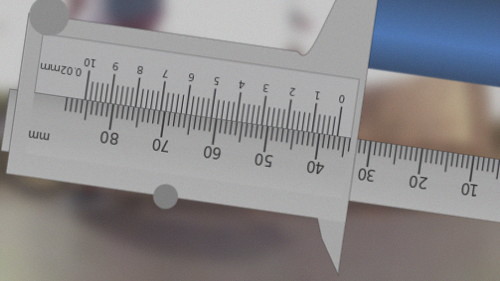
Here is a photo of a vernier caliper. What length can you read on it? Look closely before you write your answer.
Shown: 36.5 mm
